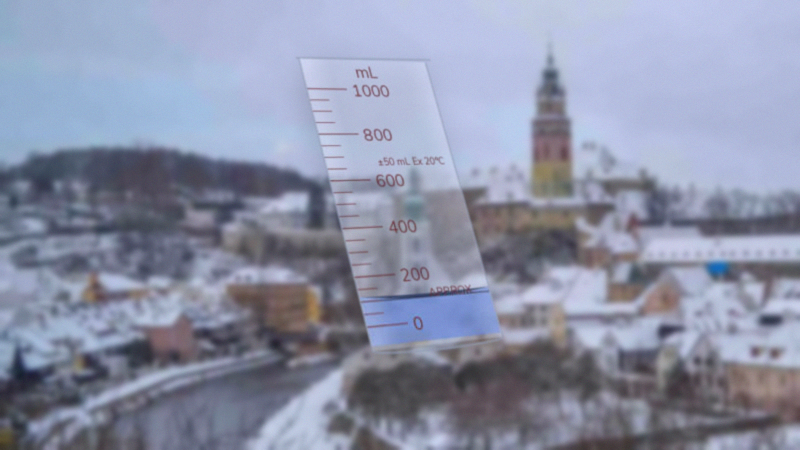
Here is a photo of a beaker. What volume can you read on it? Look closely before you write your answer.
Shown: 100 mL
